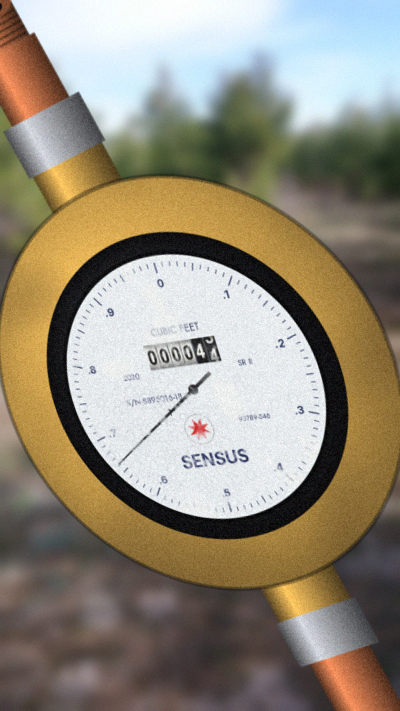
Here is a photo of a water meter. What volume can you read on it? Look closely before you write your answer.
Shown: 43.66 ft³
